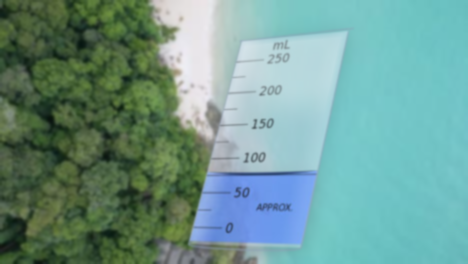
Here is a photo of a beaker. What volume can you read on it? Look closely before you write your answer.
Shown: 75 mL
